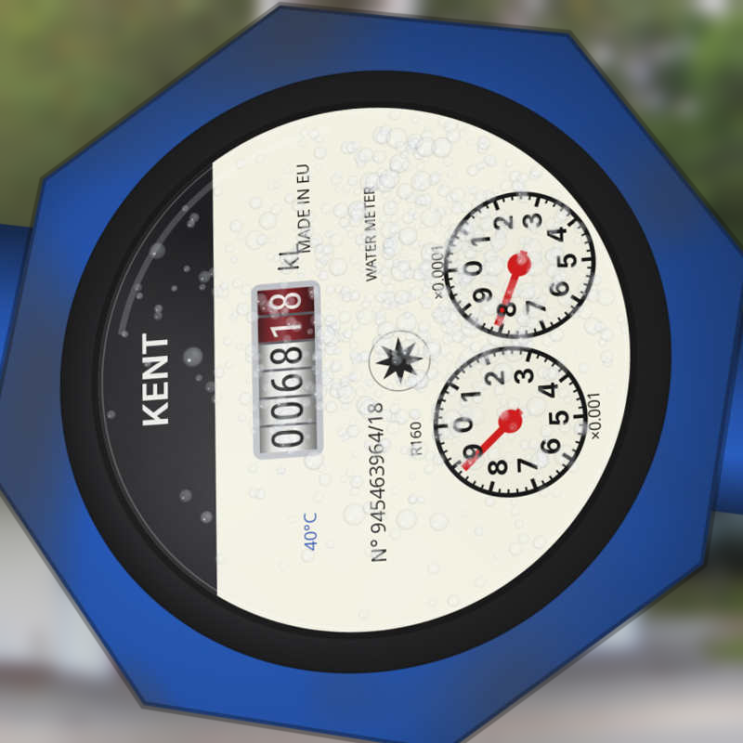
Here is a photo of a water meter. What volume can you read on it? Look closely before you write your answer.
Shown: 68.1888 kL
